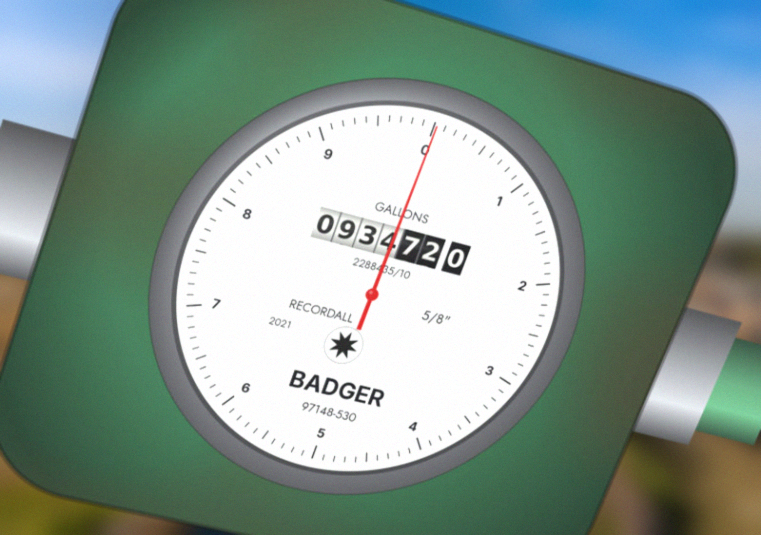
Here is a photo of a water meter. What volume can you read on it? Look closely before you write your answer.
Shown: 934720.0 gal
